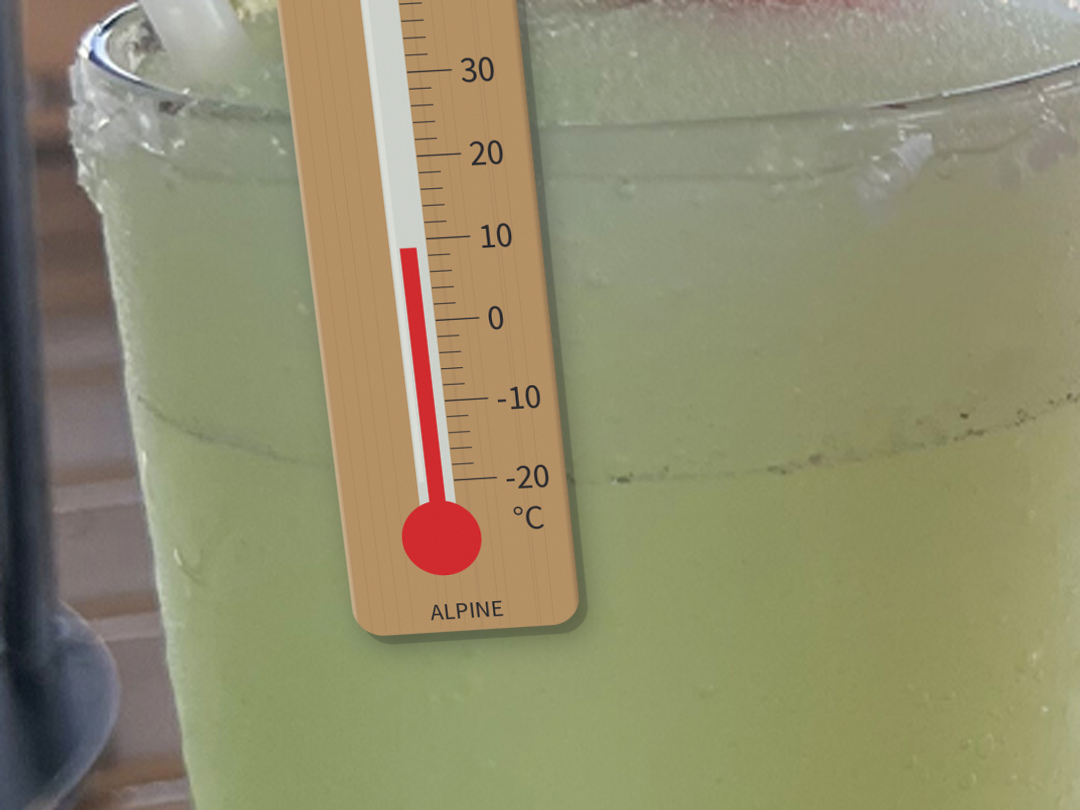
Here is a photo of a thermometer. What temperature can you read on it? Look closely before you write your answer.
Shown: 9 °C
